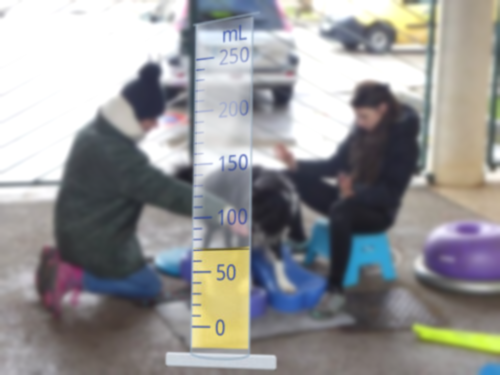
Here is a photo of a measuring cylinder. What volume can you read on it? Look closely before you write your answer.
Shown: 70 mL
